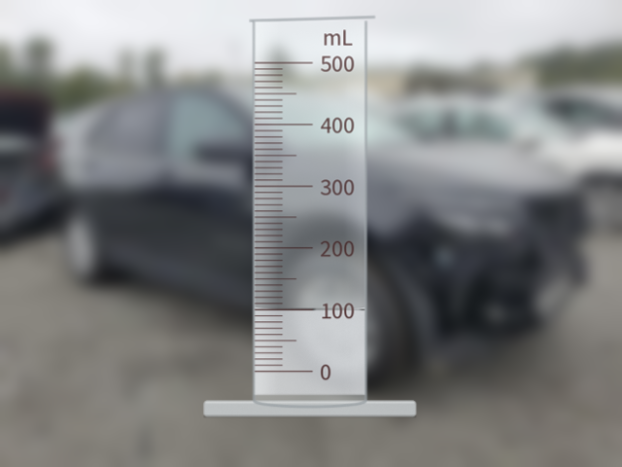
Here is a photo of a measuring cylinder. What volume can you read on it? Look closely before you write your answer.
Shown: 100 mL
